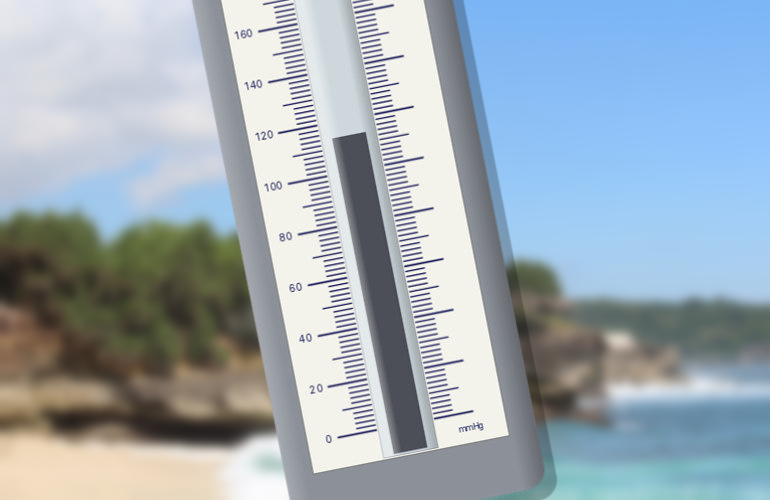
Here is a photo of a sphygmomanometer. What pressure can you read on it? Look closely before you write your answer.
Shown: 114 mmHg
